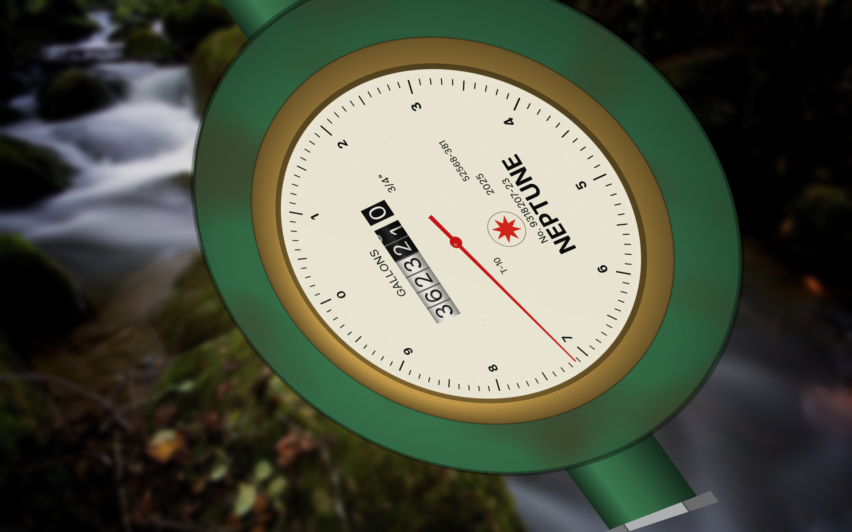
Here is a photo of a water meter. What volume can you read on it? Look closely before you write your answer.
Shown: 3623207.1 gal
